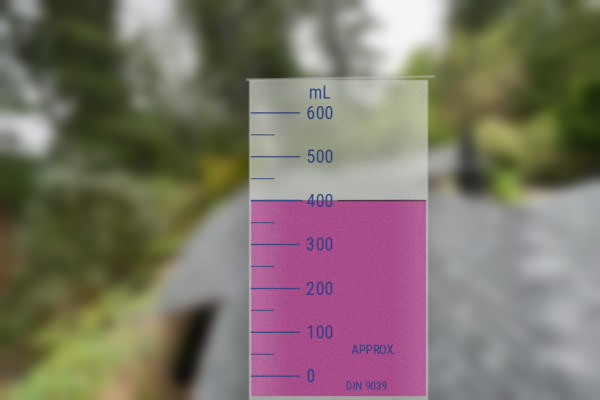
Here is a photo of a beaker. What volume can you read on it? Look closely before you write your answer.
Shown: 400 mL
